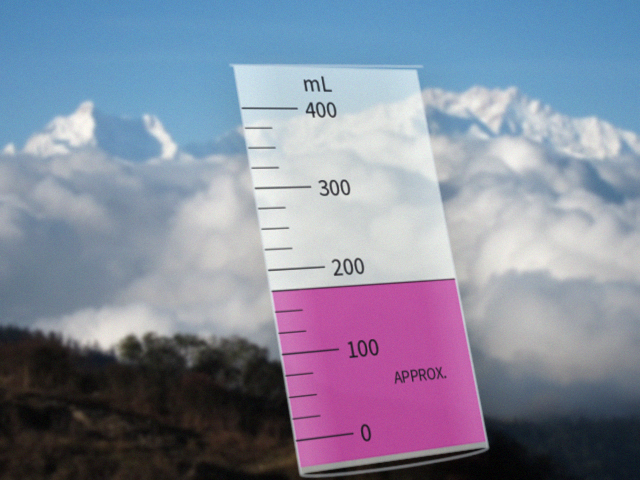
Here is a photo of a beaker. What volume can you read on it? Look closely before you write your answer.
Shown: 175 mL
